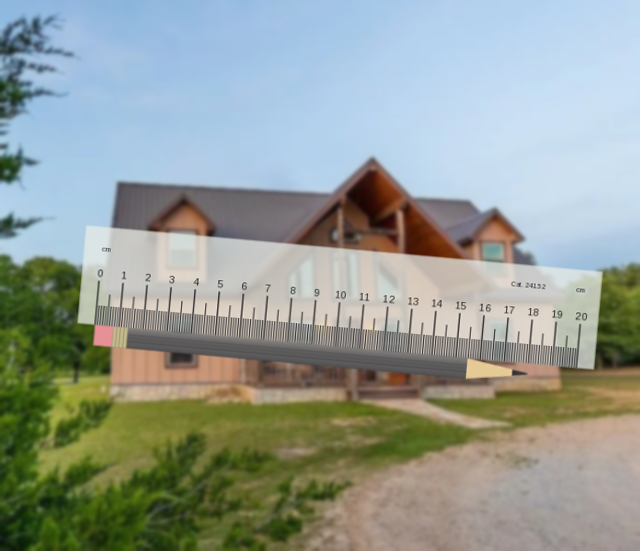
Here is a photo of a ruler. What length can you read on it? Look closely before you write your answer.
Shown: 18 cm
